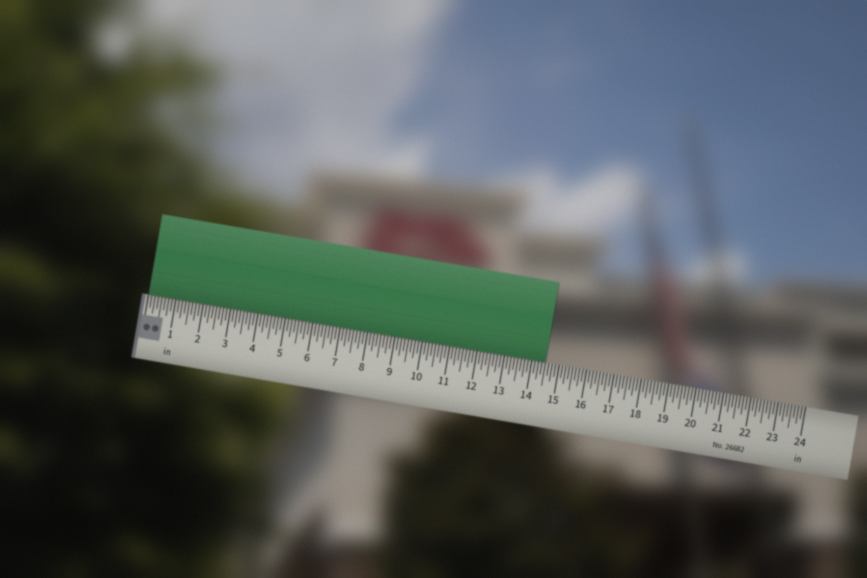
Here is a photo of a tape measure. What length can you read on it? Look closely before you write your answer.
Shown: 14.5 in
